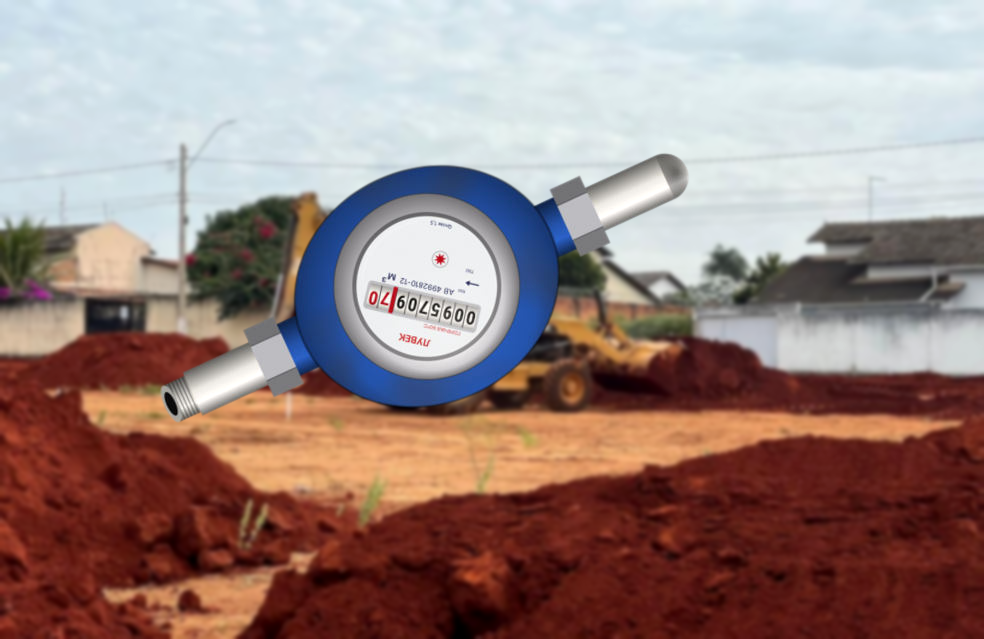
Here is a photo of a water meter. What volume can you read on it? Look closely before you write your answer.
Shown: 95709.70 m³
